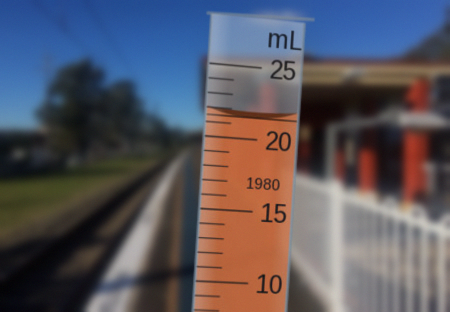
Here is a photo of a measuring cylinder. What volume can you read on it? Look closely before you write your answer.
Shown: 21.5 mL
